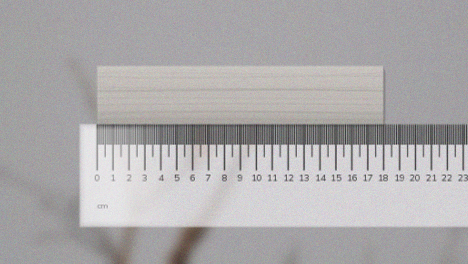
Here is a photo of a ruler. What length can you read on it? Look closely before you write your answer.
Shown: 18 cm
